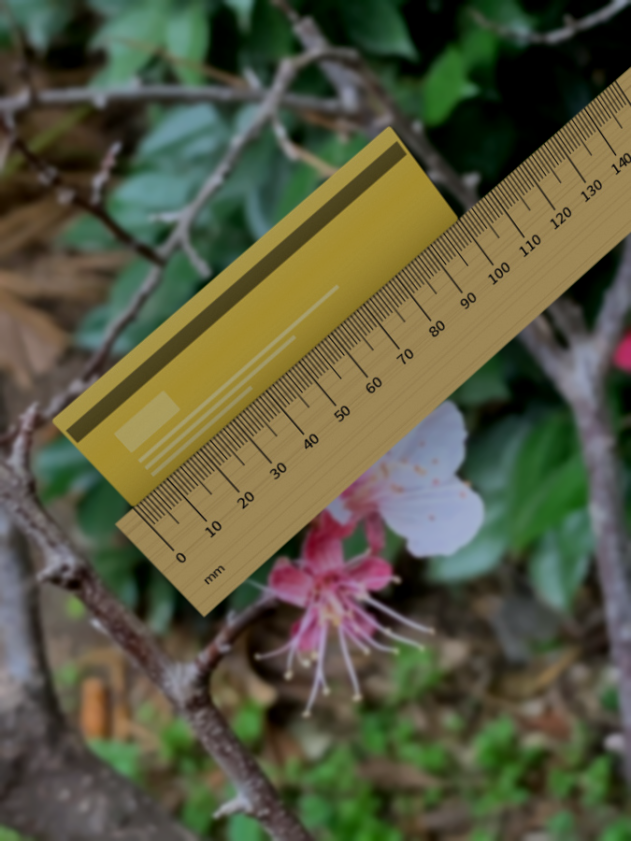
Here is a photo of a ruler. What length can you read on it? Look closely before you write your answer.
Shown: 100 mm
